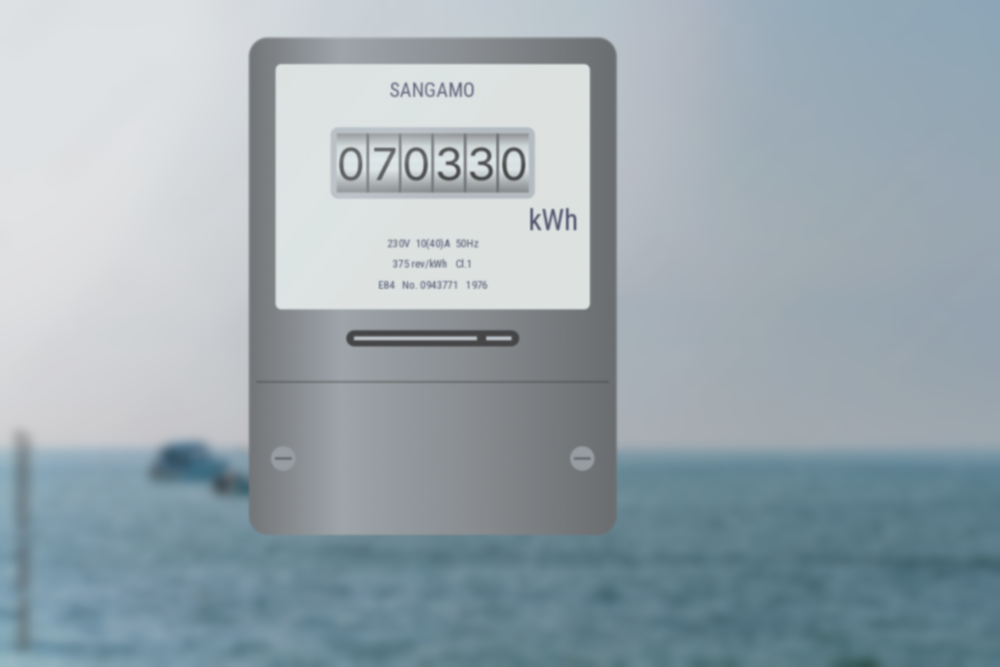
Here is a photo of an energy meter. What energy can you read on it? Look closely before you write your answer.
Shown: 70330 kWh
